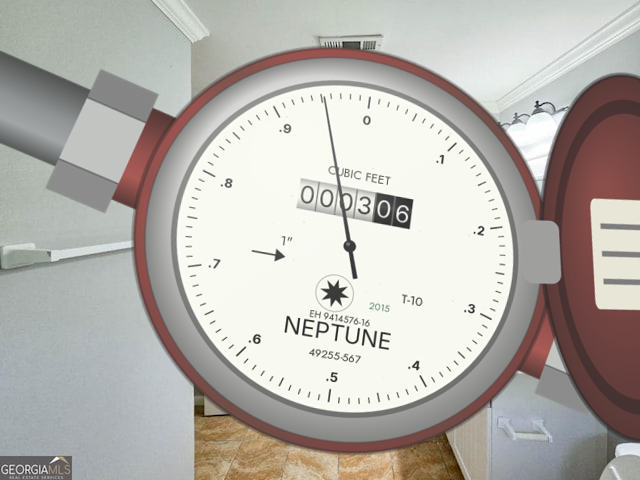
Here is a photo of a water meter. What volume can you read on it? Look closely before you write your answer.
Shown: 305.95 ft³
